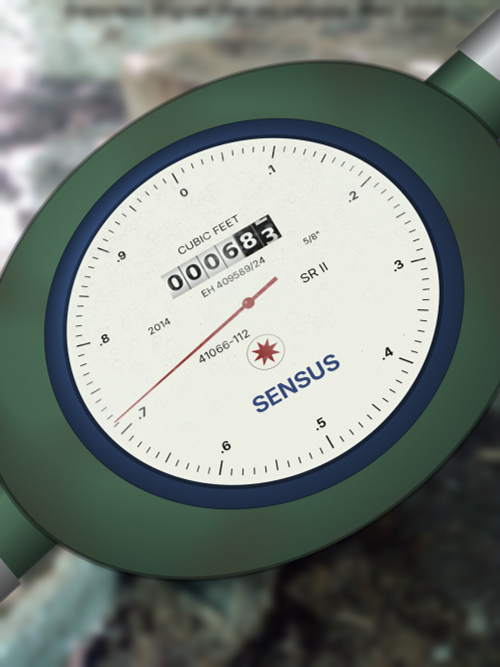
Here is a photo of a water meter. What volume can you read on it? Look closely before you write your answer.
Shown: 682.71 ft³
